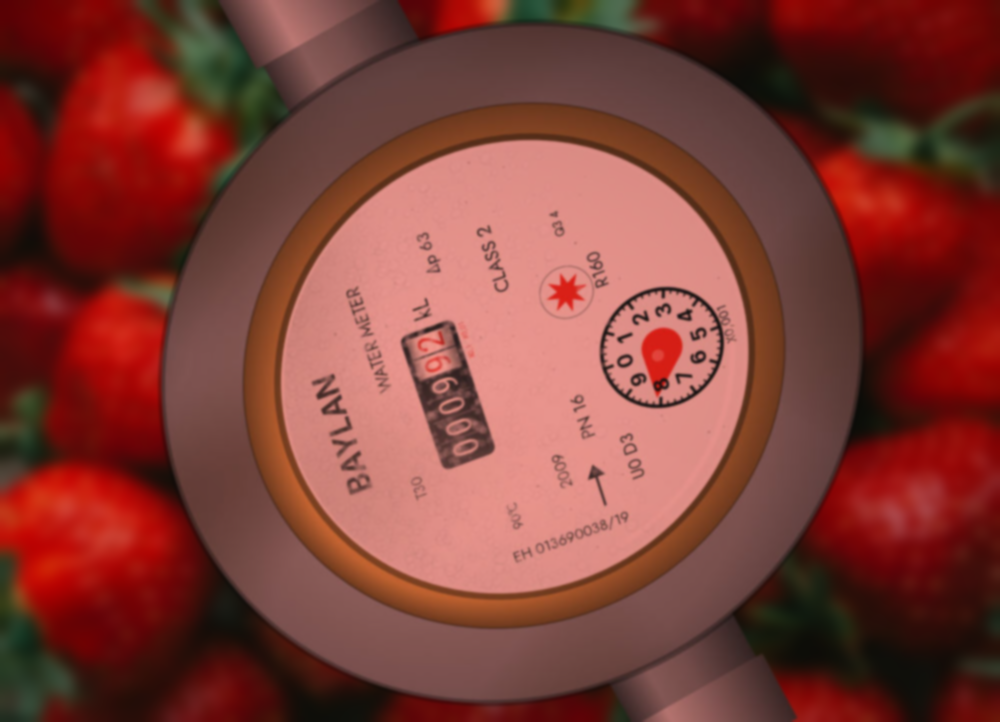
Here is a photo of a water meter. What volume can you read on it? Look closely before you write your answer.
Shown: 9.928 kL
